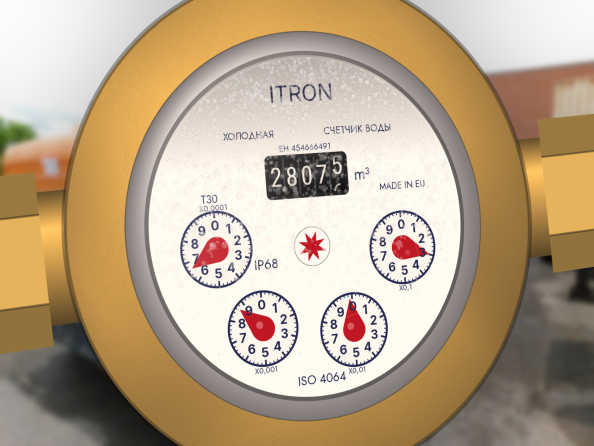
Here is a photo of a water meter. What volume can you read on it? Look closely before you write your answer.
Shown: 28075.2986 m³
